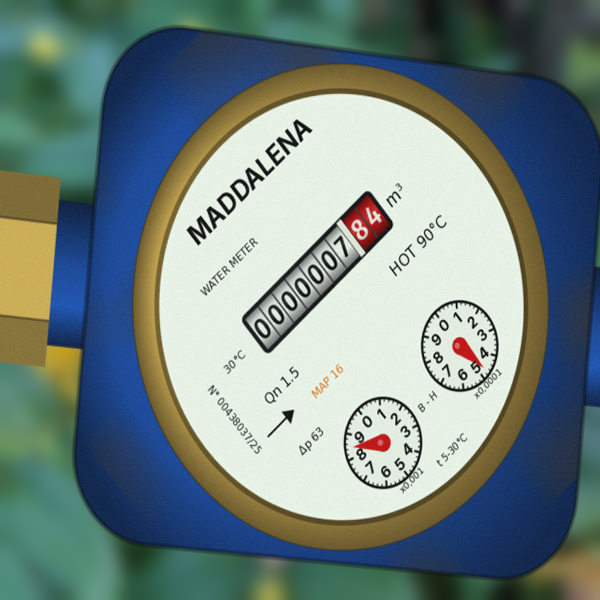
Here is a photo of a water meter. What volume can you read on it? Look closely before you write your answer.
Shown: 7.8484 m³
